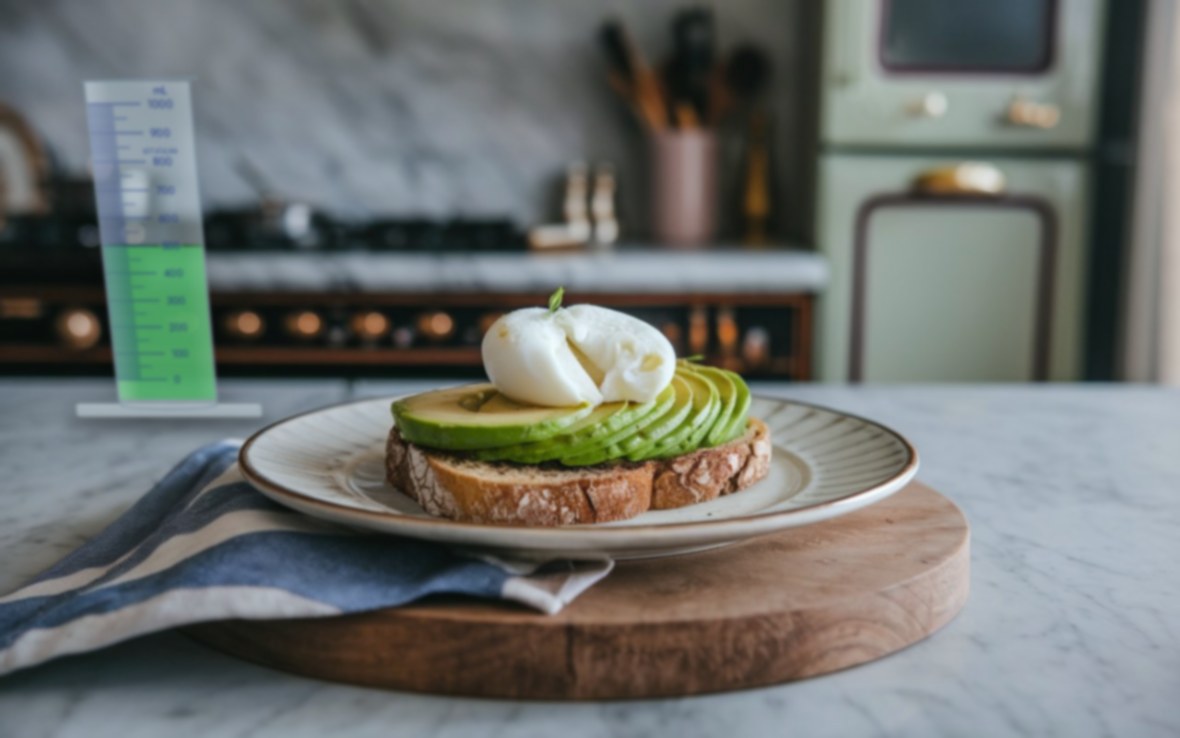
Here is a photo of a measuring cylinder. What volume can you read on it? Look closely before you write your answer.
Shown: 500 mL
